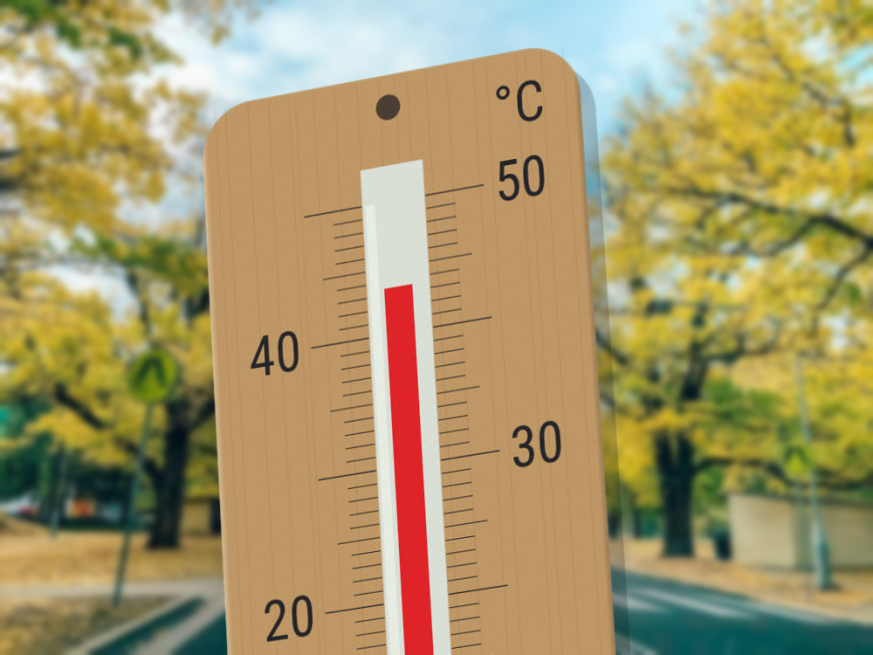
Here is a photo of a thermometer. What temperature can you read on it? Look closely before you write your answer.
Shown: 43.5 °C
